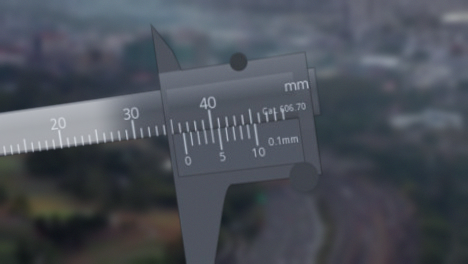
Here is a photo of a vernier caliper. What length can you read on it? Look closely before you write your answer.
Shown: 36.4 mm
